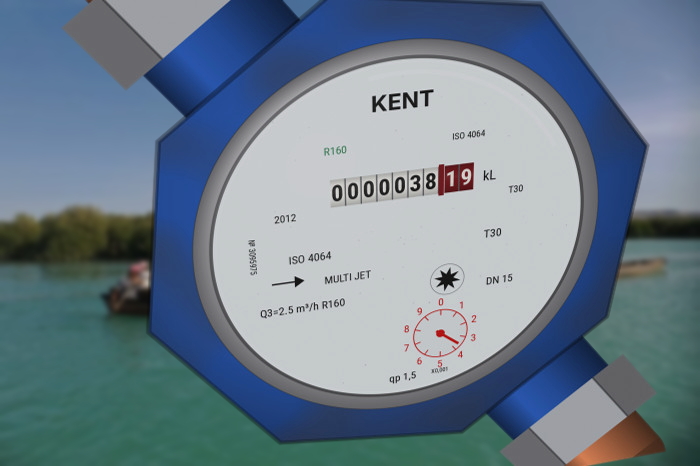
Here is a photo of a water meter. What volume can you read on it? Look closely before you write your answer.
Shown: 38.193 kL
